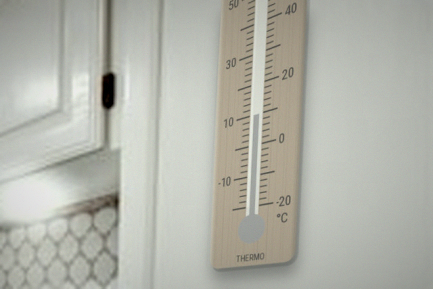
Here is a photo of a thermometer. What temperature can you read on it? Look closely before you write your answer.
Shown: 10 °C
